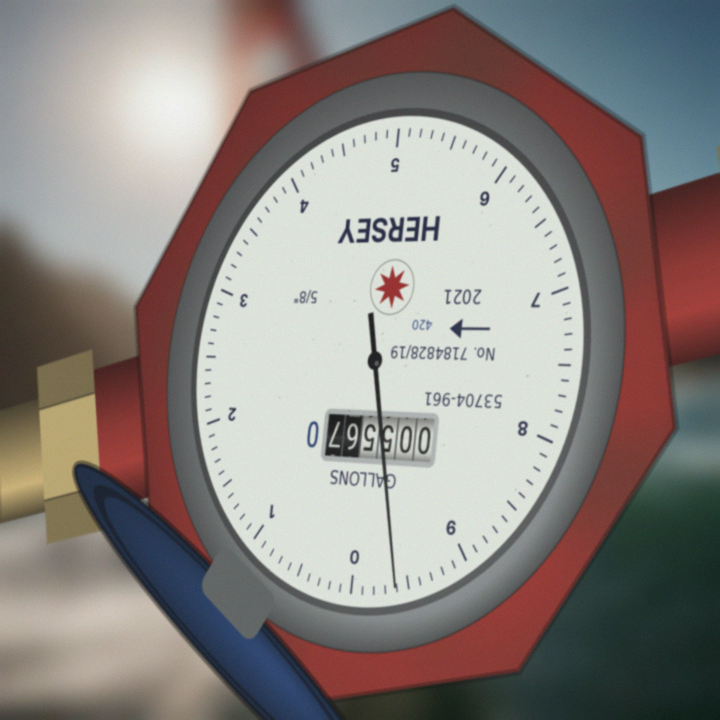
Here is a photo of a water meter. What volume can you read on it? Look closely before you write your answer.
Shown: 55669.6 gal
